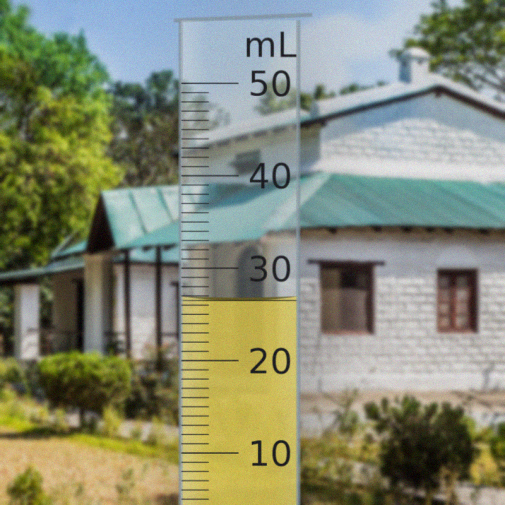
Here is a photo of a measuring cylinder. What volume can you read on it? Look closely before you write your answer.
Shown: 26.5 mL
